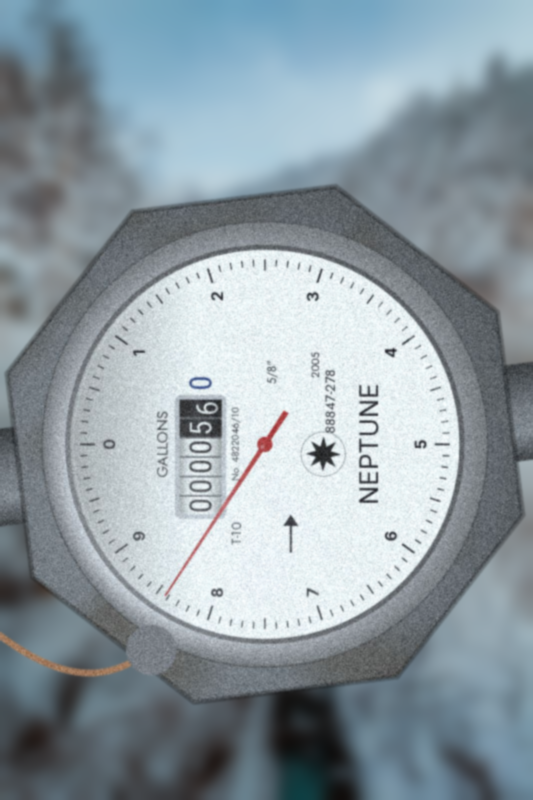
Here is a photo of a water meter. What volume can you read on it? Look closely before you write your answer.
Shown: 558.4 gal
